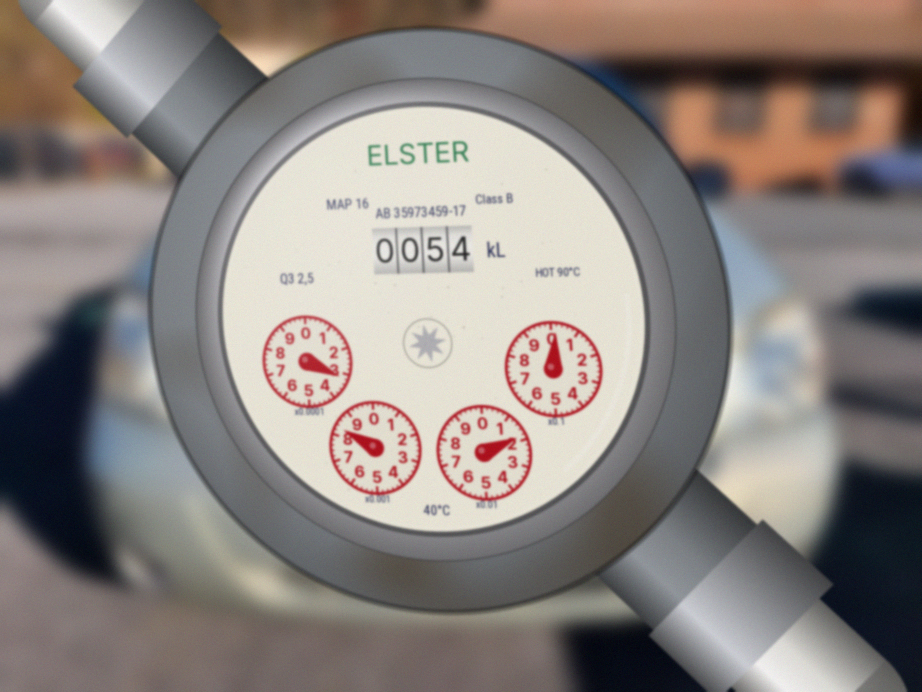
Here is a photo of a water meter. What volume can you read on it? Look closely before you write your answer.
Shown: 54.0183 kL
